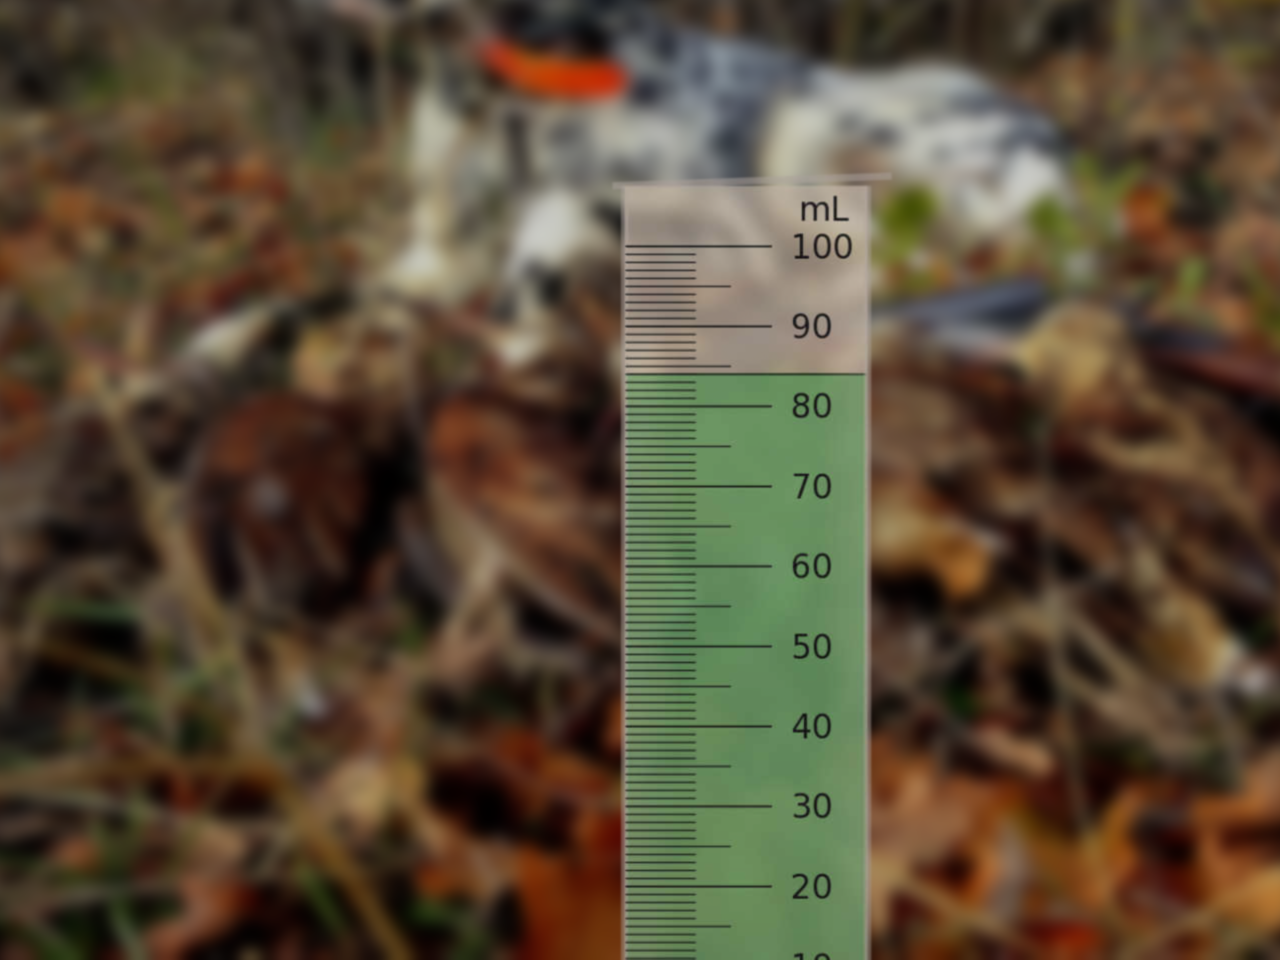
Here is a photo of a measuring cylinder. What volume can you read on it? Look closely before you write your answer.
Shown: 84 mL
